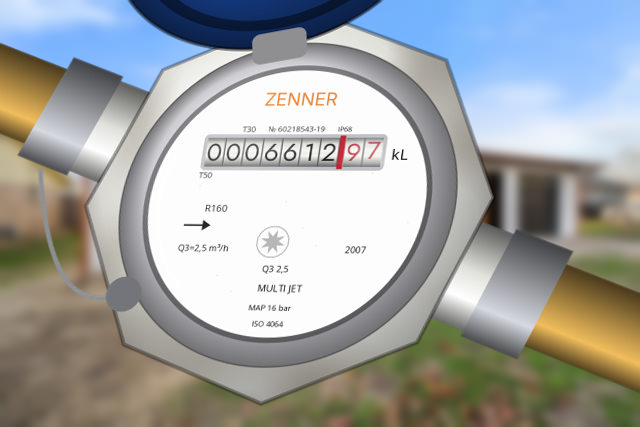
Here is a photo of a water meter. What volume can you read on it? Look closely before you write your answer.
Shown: 6612.97 kL
